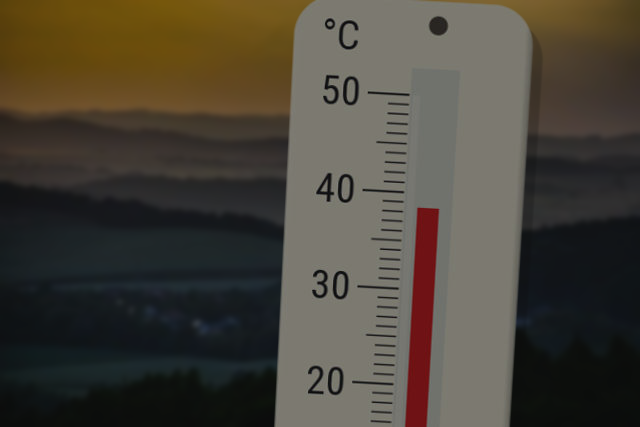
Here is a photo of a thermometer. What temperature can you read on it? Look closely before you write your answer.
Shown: 38.5 °C
